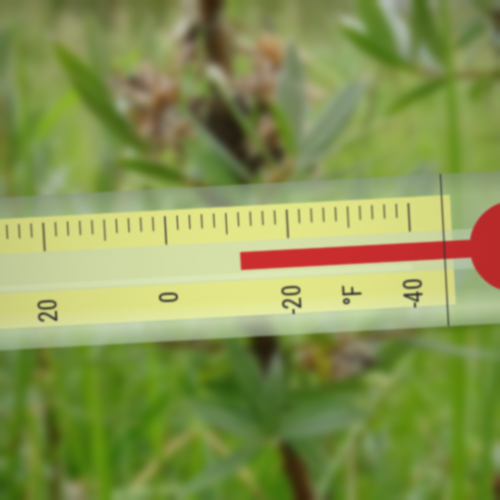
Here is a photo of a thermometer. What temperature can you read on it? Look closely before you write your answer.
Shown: -12 °F
